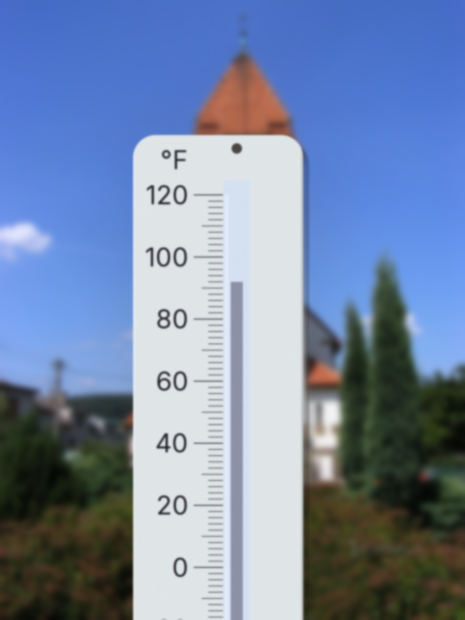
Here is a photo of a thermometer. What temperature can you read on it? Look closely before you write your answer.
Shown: 92 °F
